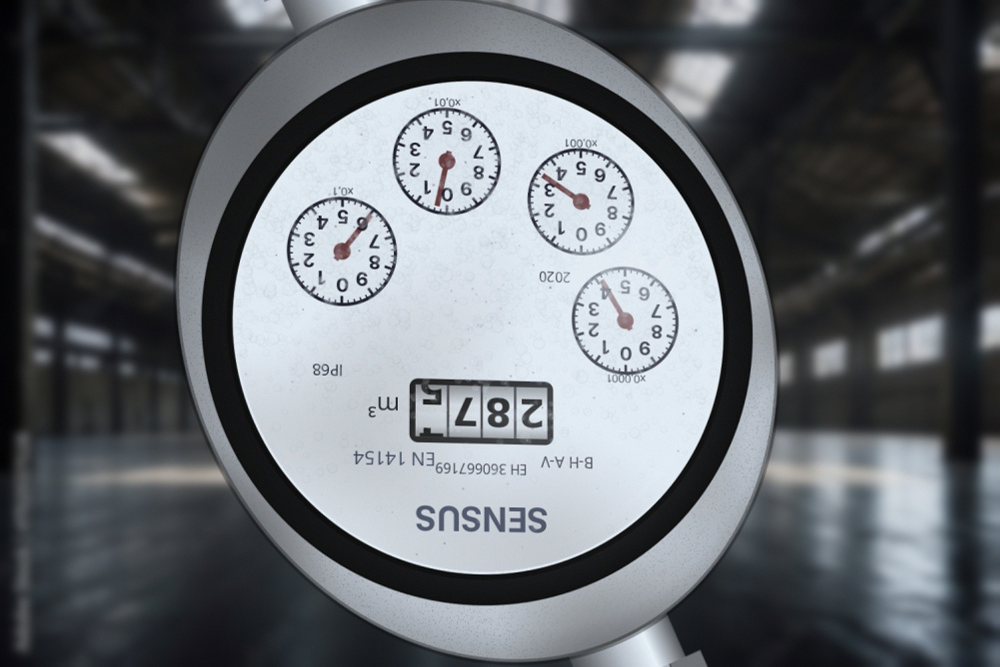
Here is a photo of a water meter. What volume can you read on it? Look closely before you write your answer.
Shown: 2874.6034 m³
